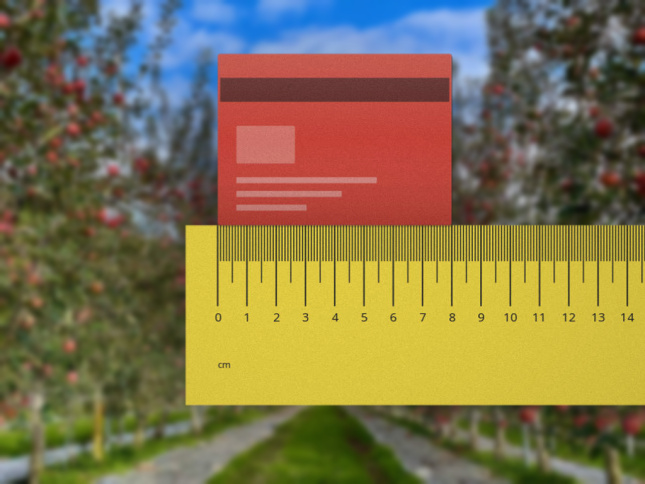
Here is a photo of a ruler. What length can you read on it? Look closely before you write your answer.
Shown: 8 cm
